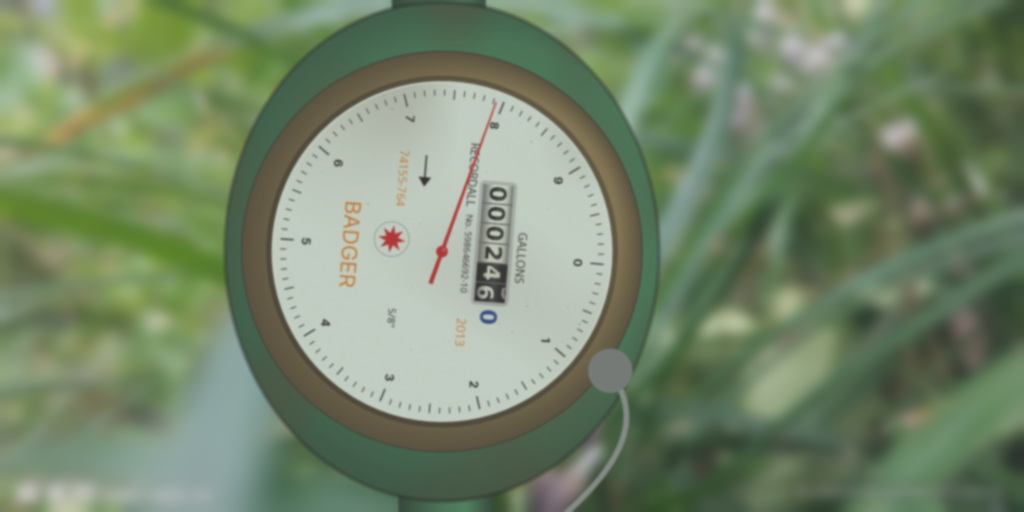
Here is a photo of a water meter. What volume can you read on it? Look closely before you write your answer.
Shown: 2457.9 gal
